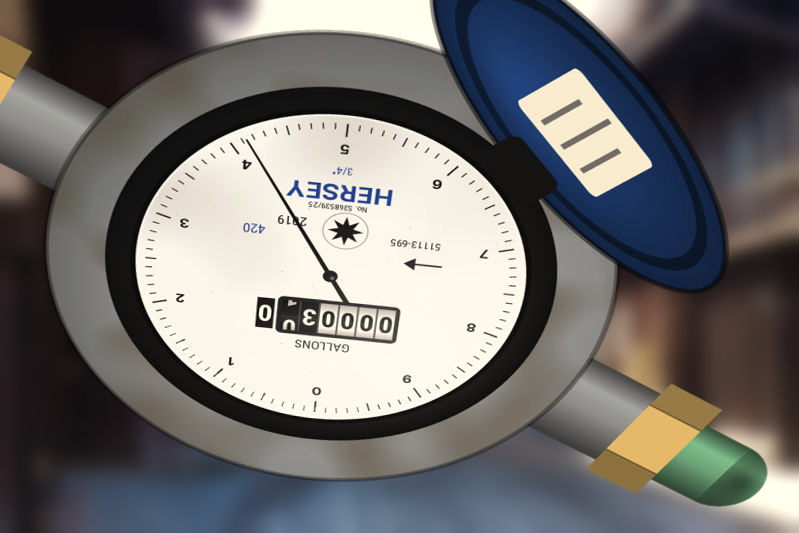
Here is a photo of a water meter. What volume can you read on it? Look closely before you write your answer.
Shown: 304.1 gal
